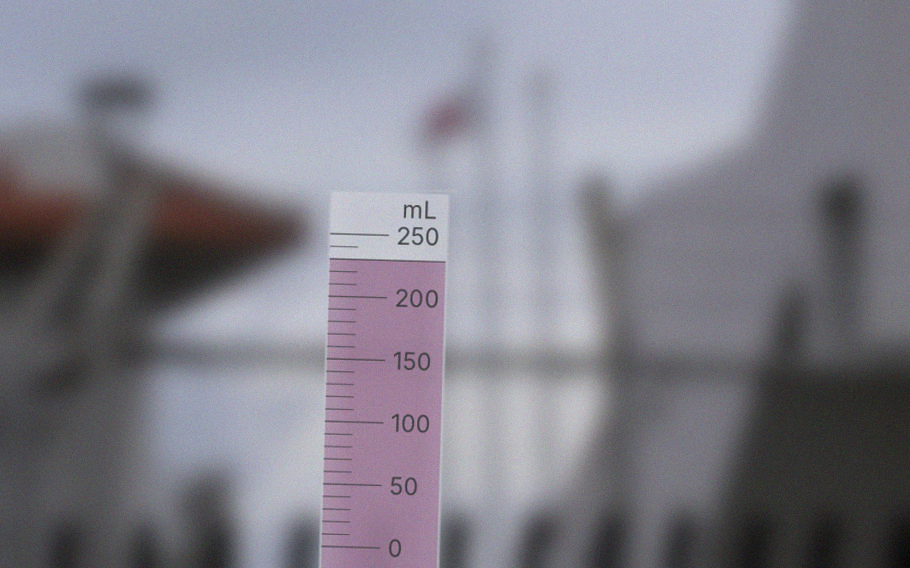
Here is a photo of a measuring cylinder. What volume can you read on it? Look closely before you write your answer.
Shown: 230 mL
